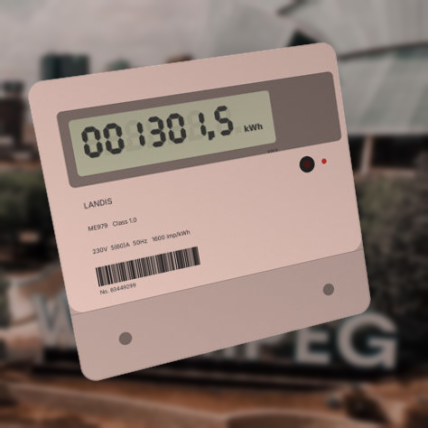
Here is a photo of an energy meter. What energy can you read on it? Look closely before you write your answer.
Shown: 1301.5 kWh
